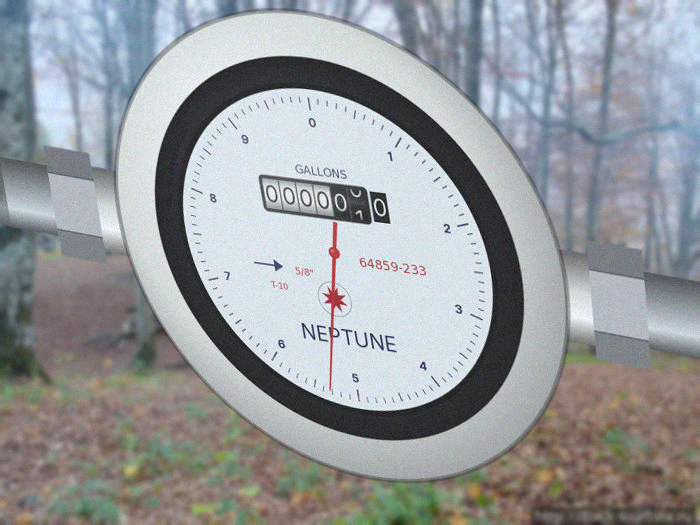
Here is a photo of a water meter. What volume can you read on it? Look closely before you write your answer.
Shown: 5.3 gal
